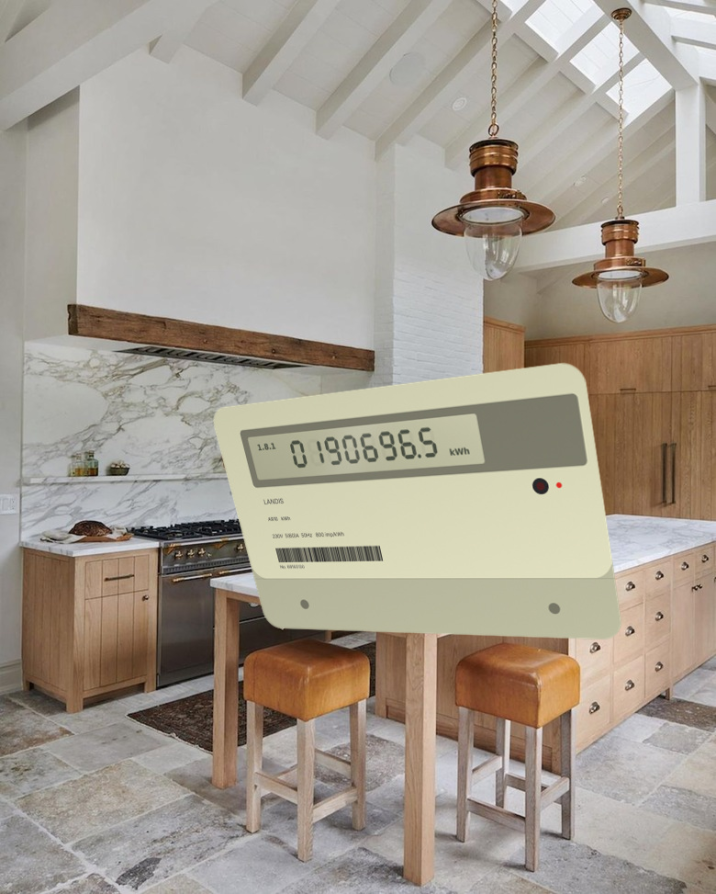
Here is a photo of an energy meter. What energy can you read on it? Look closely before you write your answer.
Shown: 190696.5 kWh
